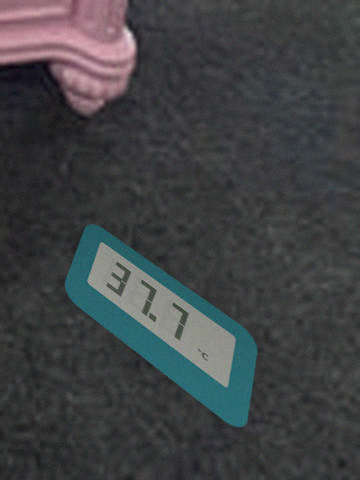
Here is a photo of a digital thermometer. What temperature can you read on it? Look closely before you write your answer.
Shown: 37.7 °C
